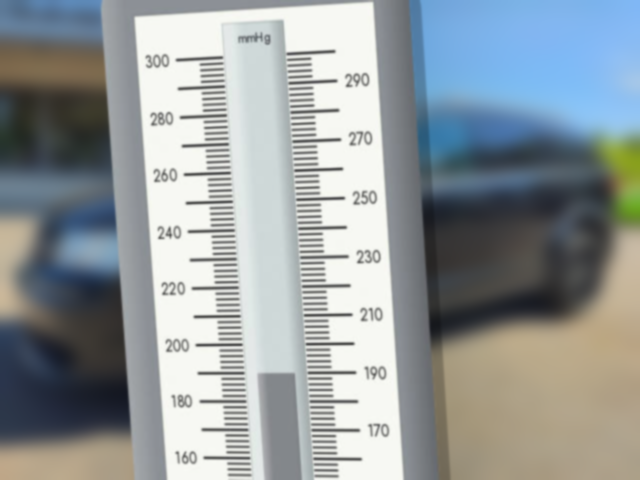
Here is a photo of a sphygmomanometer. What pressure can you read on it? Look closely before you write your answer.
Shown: 190 mmHg
